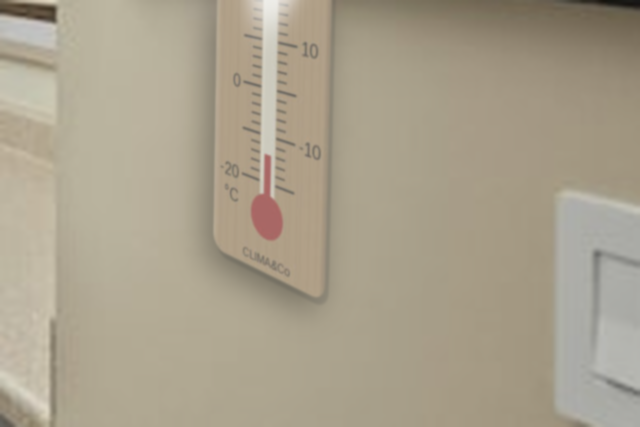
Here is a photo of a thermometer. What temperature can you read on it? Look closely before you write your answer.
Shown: -14 °C
